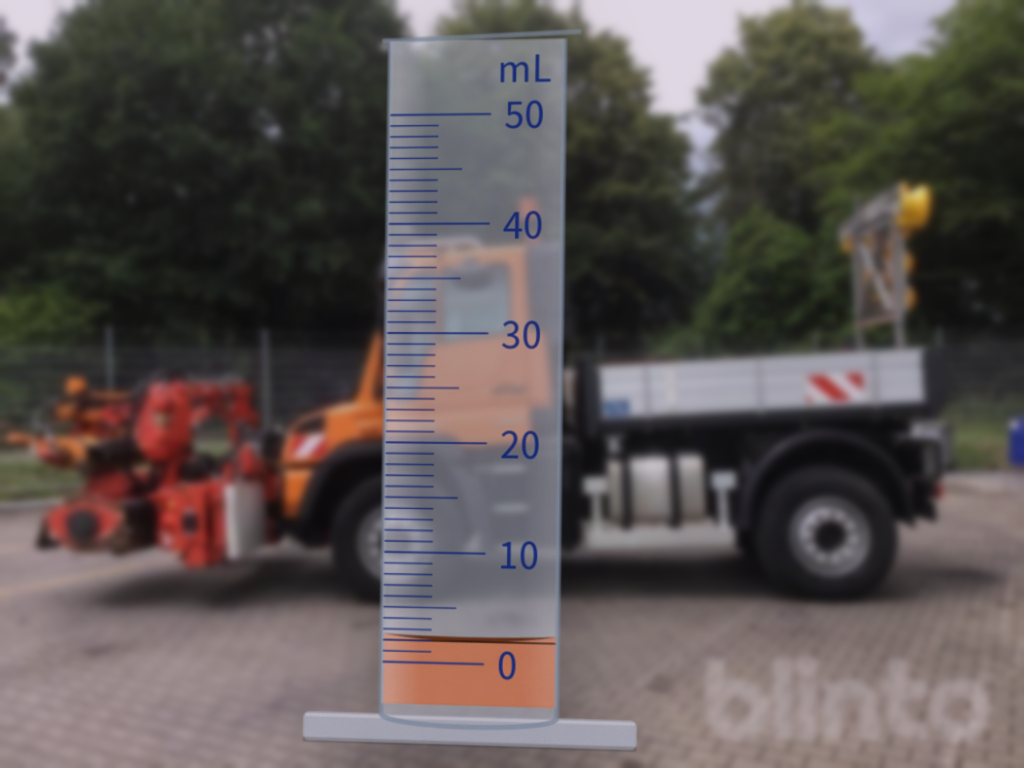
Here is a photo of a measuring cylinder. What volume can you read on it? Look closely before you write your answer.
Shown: 2 mL
